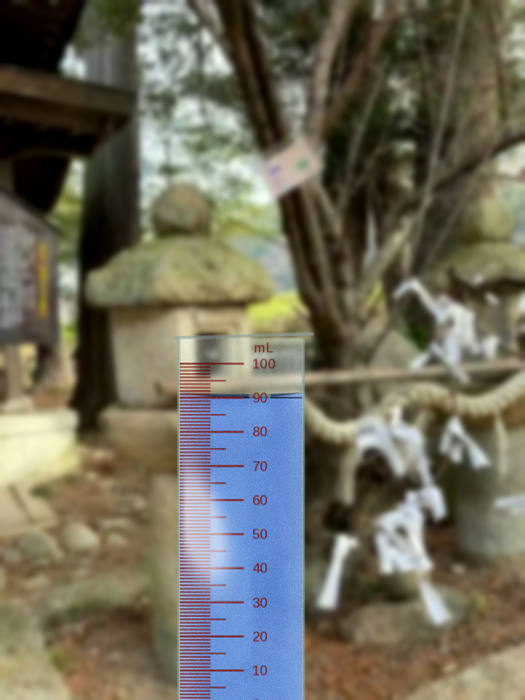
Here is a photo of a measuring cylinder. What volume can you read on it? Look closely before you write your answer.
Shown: 90 mL
